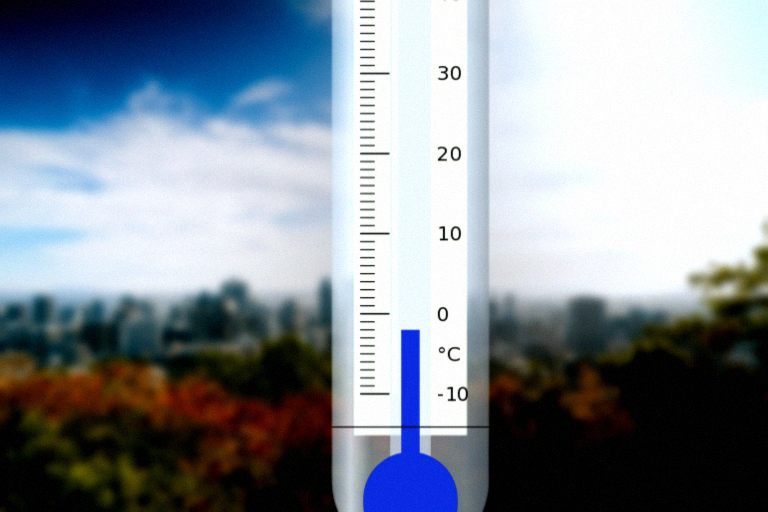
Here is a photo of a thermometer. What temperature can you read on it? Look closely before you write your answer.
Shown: -2 °C
